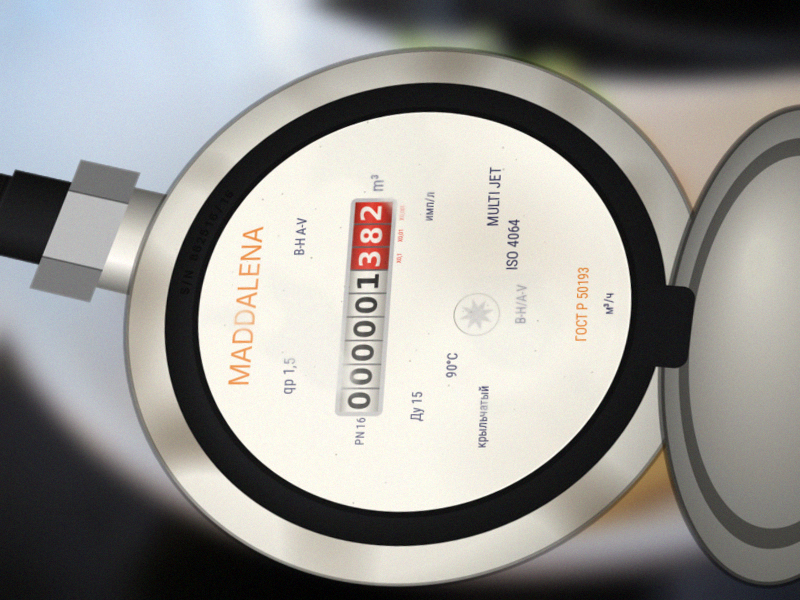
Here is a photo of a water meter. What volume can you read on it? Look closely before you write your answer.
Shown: 1.382 m³
